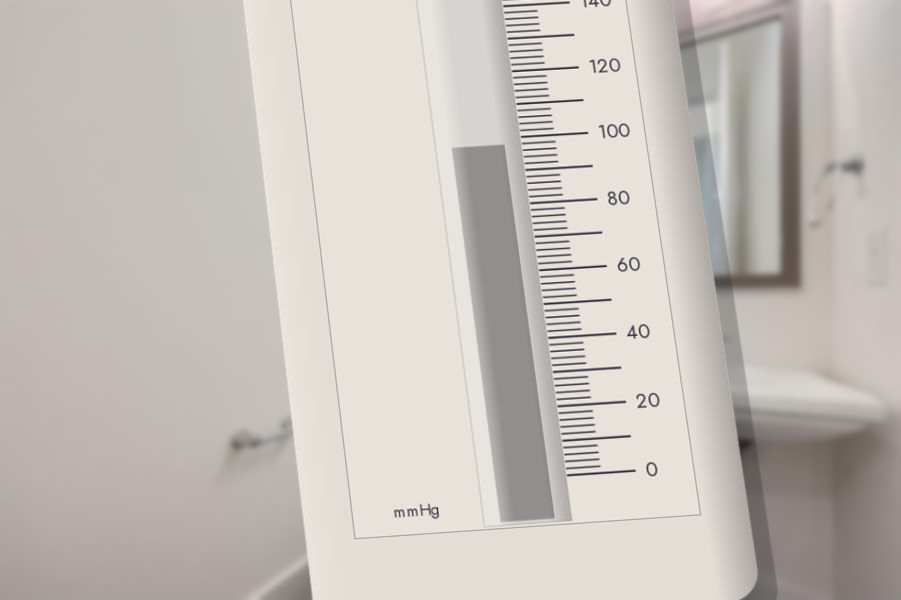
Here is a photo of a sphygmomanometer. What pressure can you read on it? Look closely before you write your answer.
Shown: 98 mmHg
